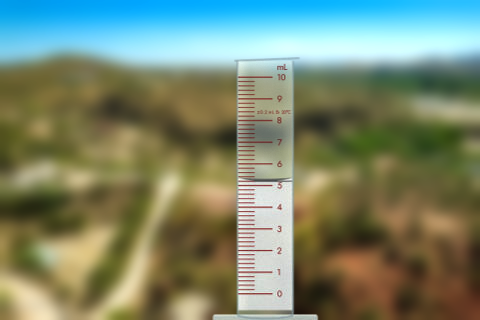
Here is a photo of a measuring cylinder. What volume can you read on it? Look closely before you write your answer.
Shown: 5.2 mL
